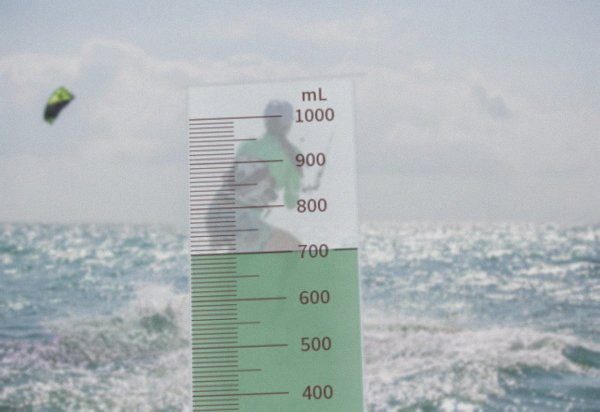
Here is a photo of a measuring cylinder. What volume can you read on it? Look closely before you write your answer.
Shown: 700 mL
